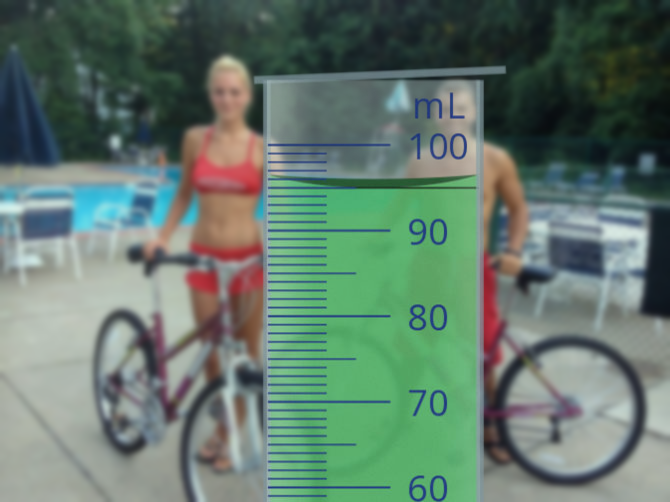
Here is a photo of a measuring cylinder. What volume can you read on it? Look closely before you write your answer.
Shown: 95 mL
